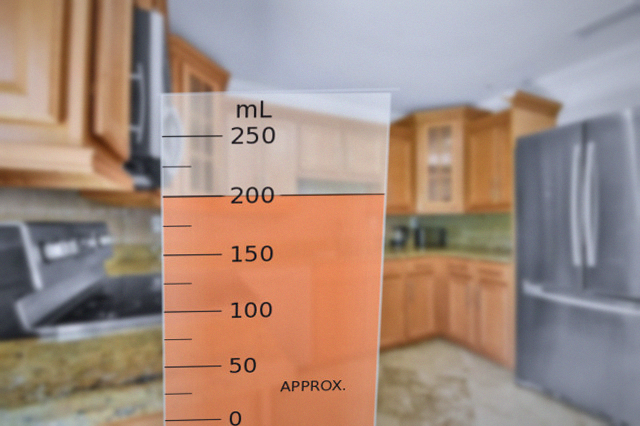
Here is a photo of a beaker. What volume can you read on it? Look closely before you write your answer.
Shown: 200 mL
